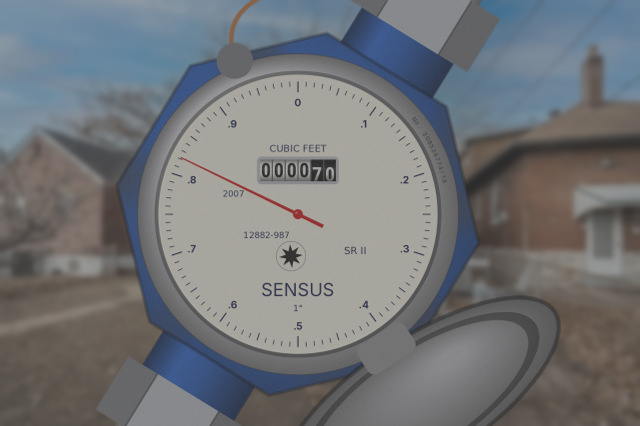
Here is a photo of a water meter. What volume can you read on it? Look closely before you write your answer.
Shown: 69.82 ft³
